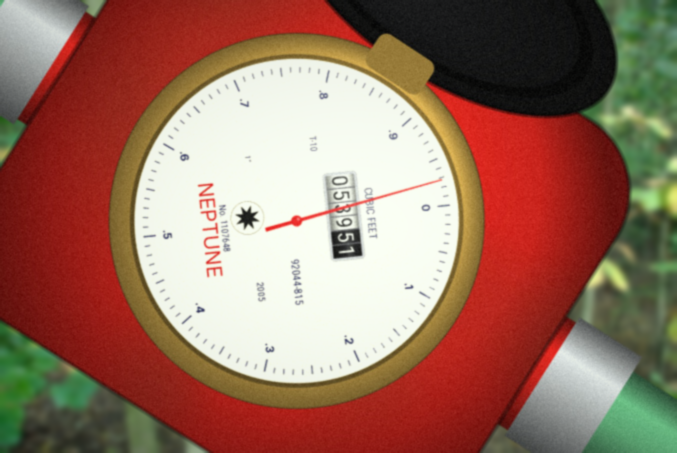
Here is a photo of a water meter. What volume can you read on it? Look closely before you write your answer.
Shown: 53950.97 ft³
